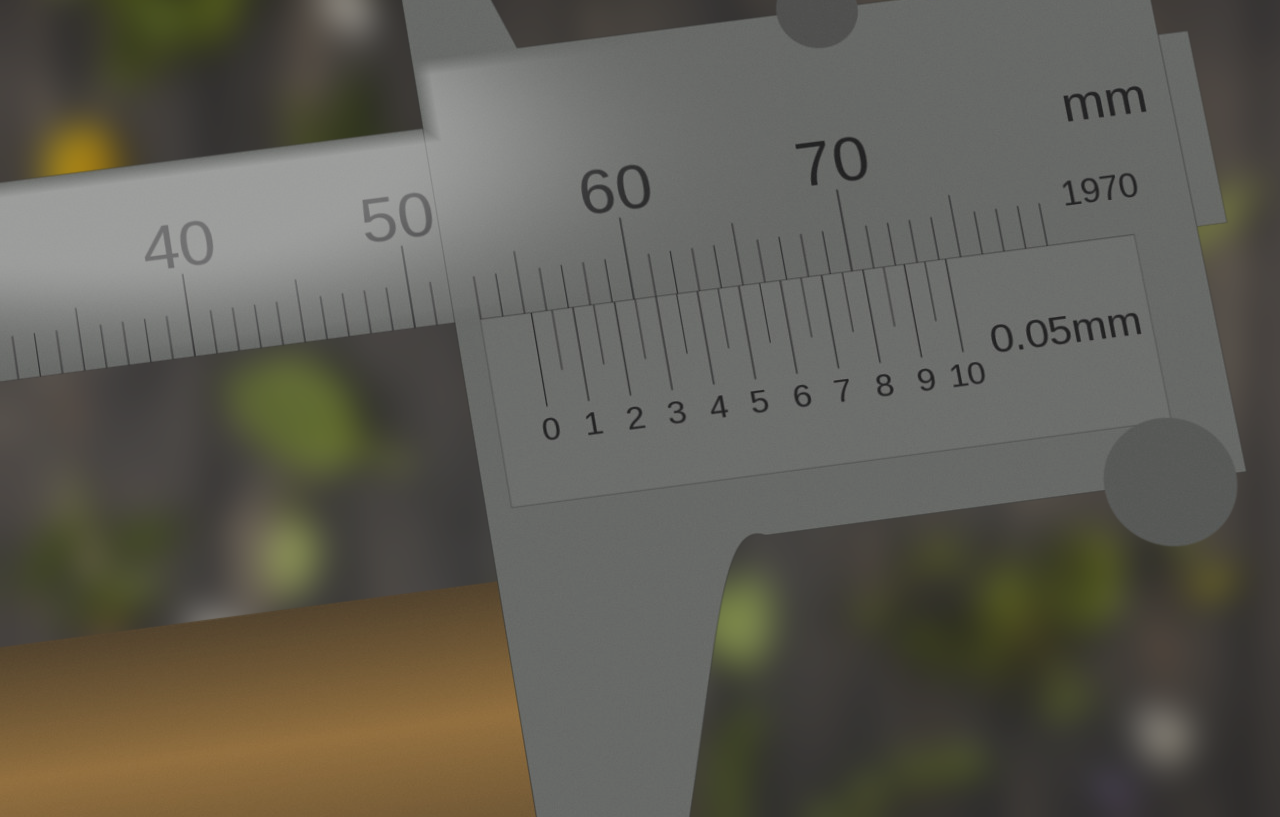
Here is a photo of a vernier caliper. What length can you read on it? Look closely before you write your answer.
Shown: 55.3 mm
